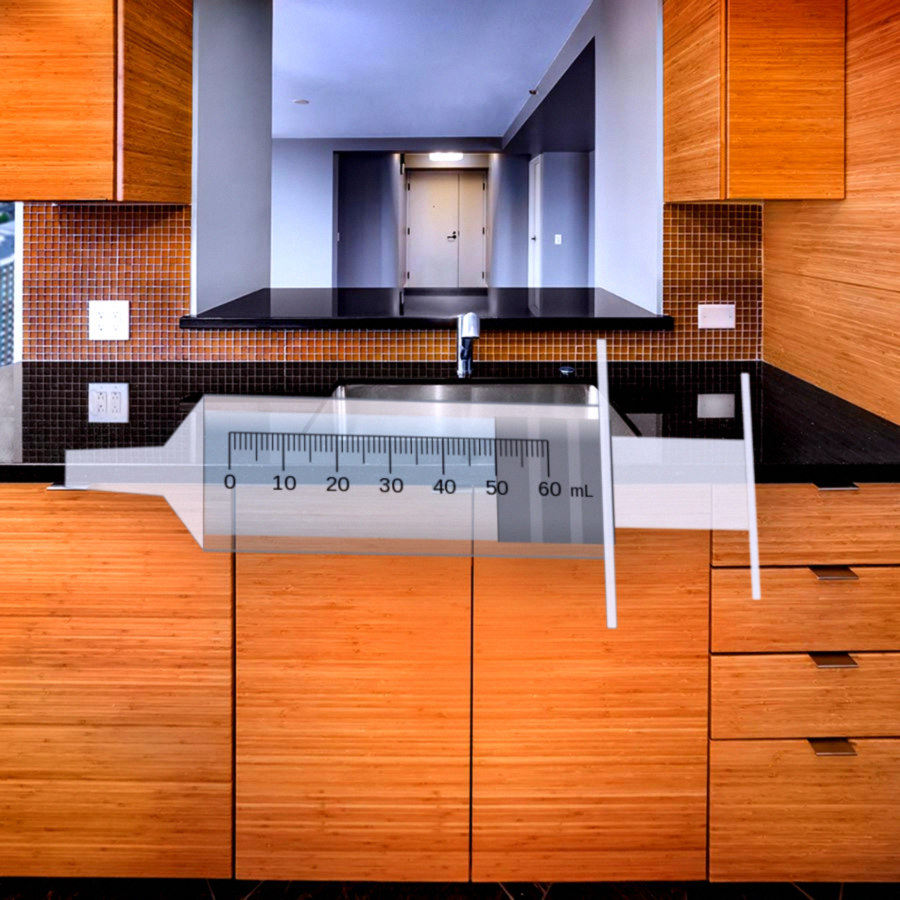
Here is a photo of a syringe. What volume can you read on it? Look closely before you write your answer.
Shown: 50 mL
